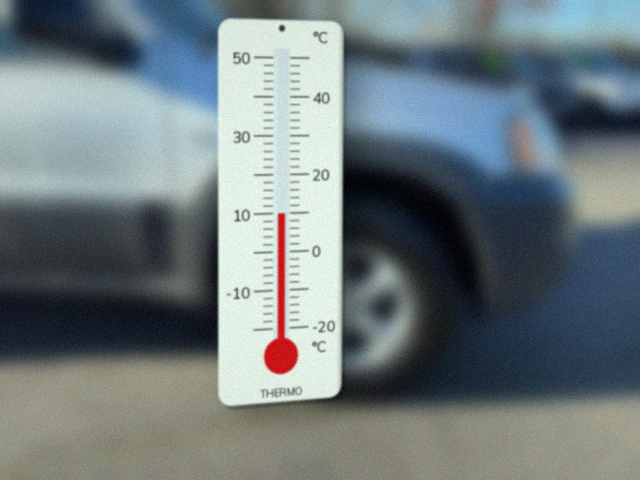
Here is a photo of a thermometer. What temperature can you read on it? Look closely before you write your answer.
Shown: 10 °C
